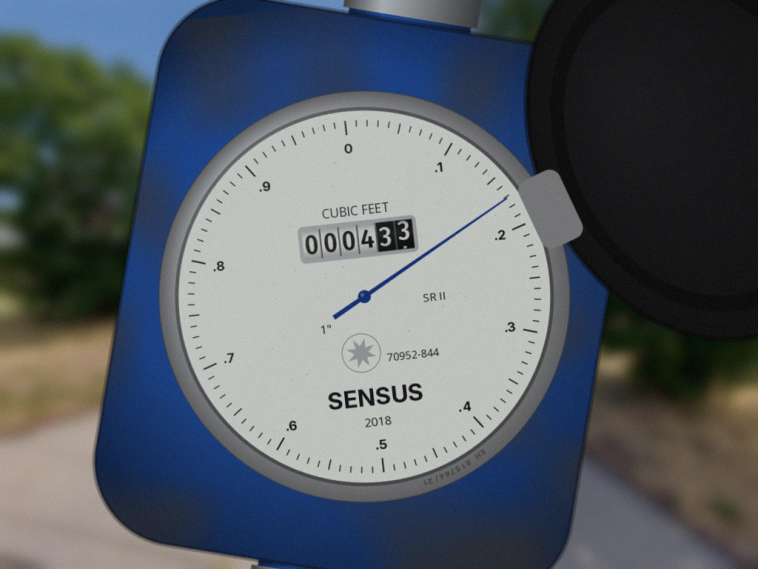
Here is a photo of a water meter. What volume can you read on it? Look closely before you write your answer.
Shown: 433.17 ft³
